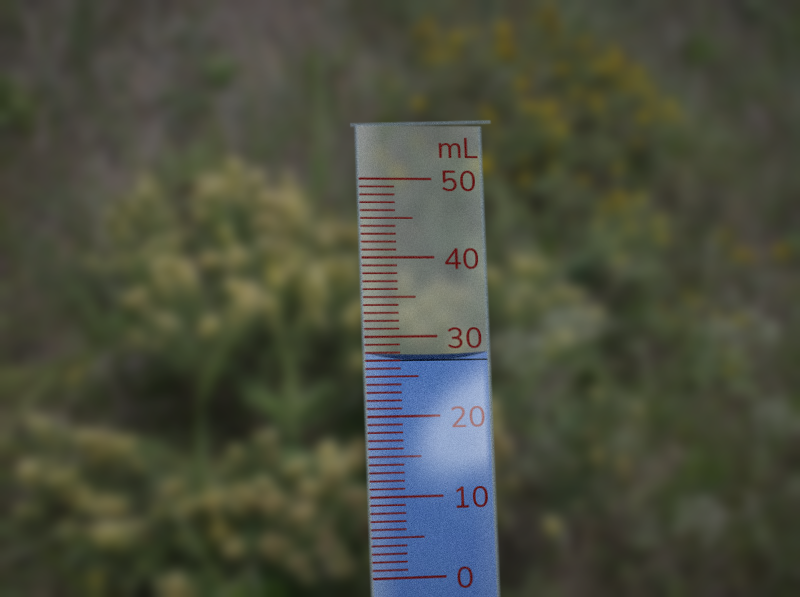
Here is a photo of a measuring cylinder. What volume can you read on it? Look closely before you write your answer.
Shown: 27 mL
